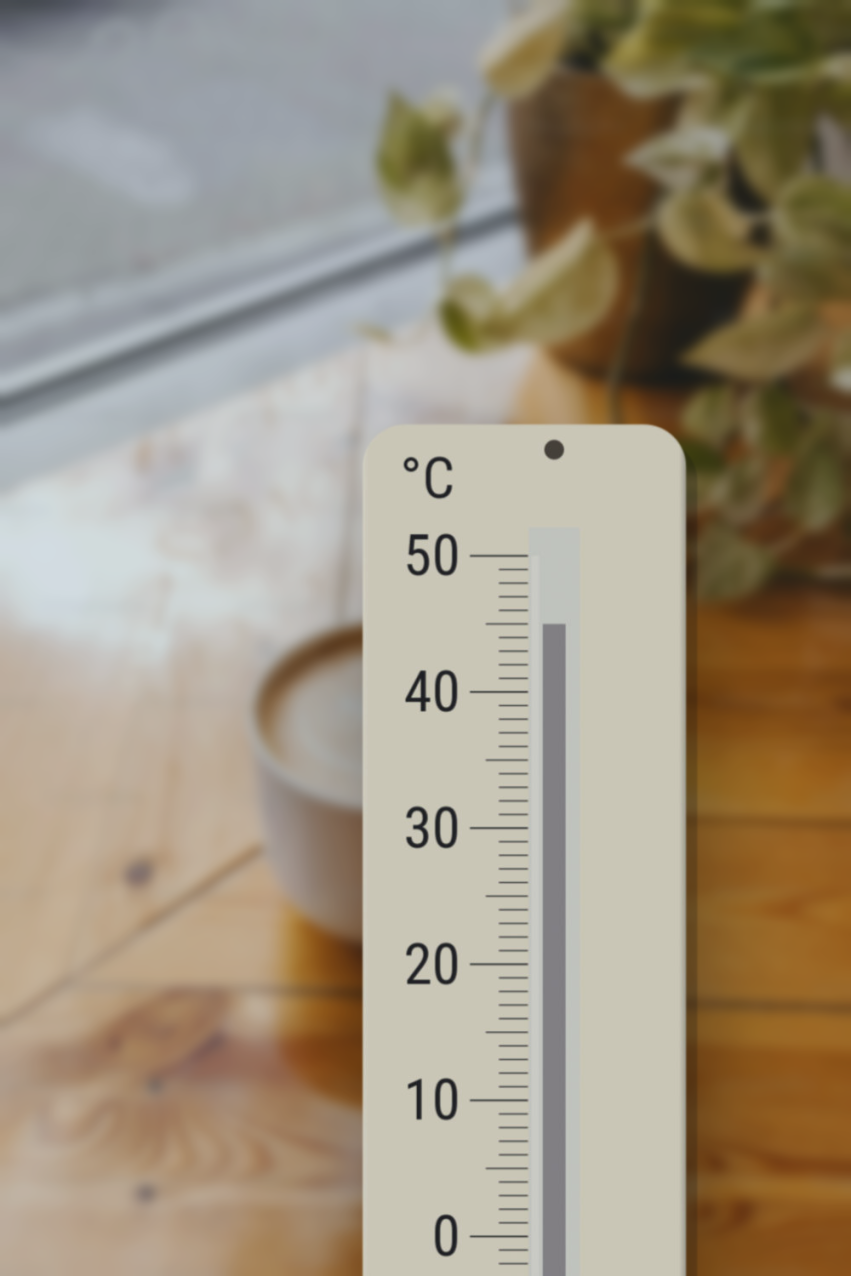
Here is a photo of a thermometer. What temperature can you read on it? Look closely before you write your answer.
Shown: 45 °C
